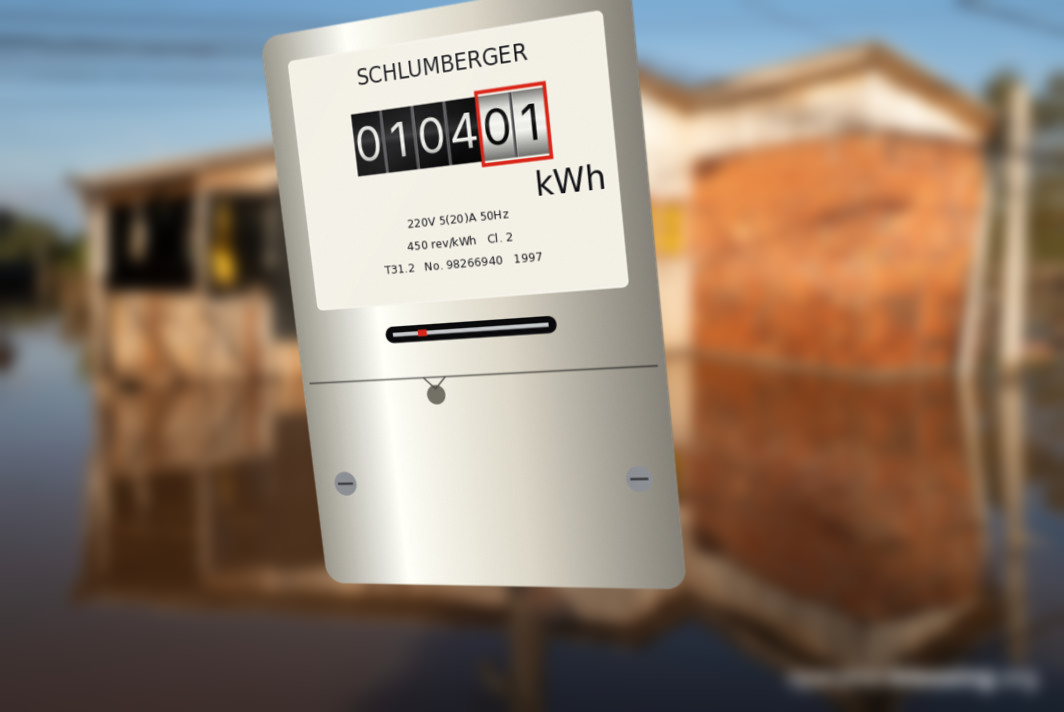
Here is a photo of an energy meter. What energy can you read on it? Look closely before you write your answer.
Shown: 104.01 kWh
